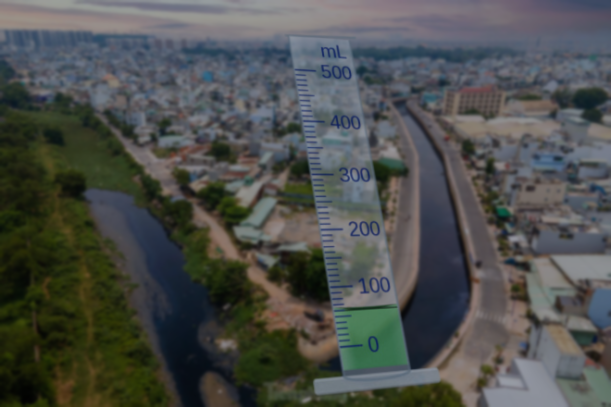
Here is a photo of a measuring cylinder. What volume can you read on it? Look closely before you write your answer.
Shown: 60 mL
